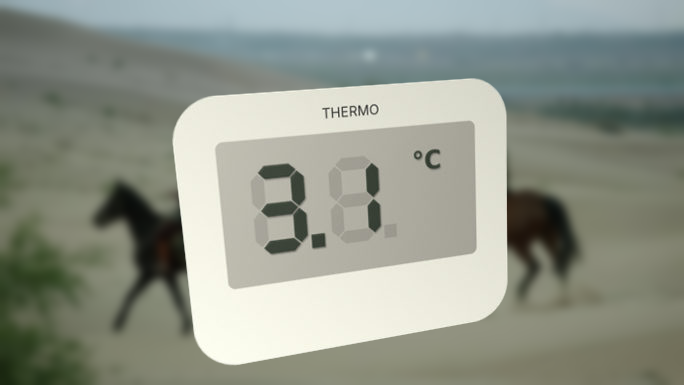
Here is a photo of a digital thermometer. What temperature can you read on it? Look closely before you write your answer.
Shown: 3.1 °C
